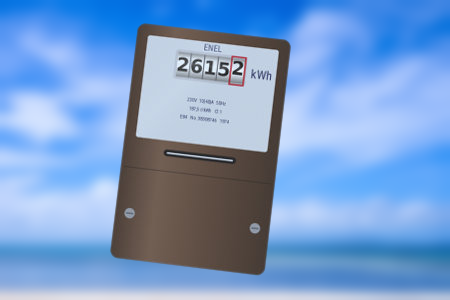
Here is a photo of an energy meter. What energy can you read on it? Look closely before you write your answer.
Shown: 2615.2 kWh
